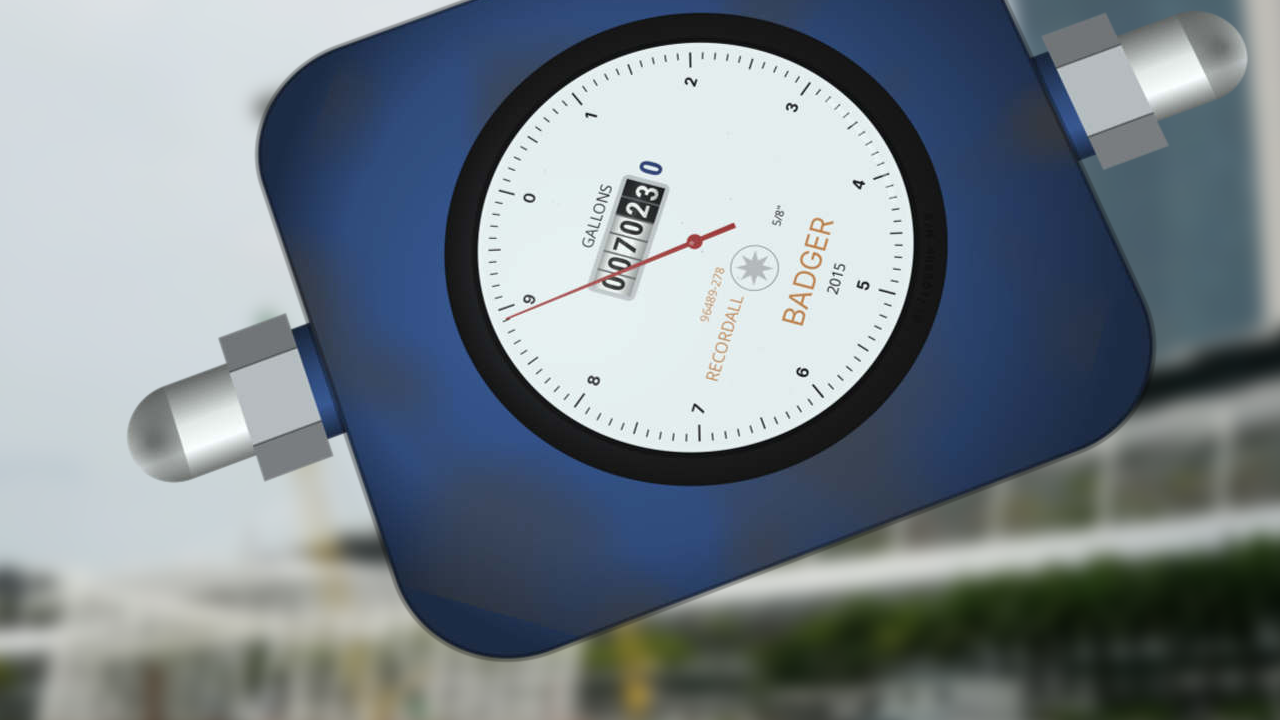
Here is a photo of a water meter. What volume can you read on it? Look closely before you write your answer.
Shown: 70228.9 gal
